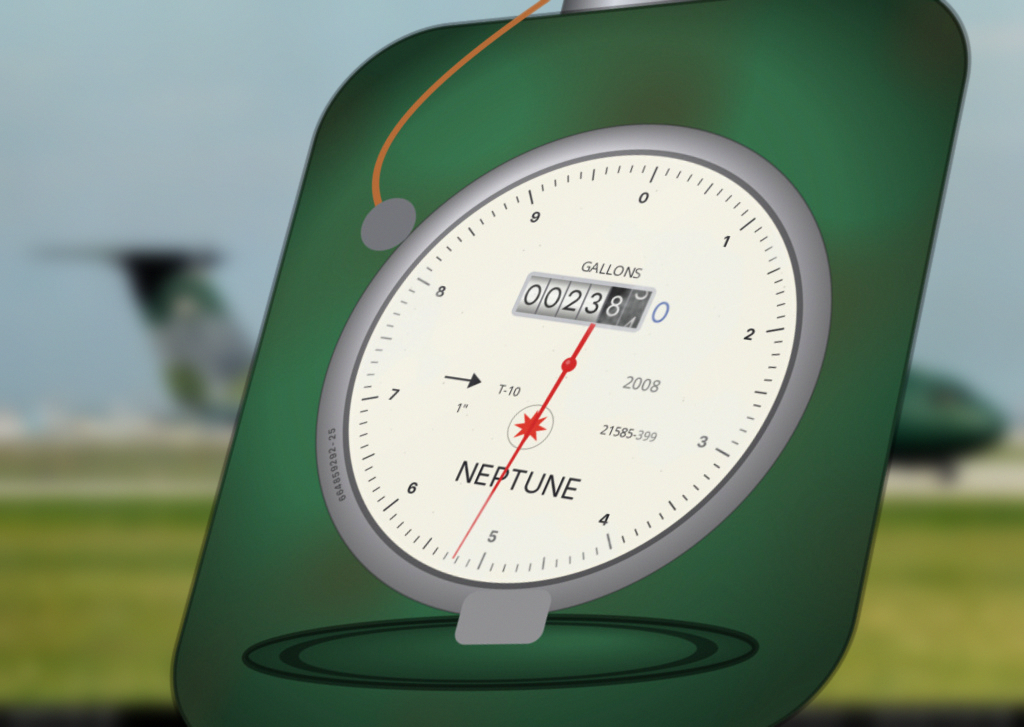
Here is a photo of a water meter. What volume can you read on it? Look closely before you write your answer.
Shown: 23835.2 gal
